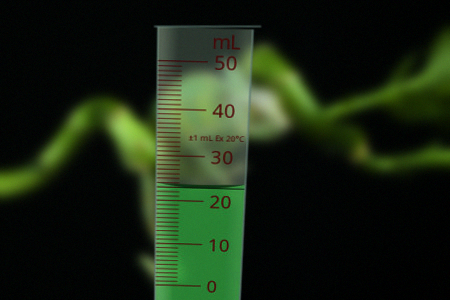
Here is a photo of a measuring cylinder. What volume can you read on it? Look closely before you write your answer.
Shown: 23 mL
